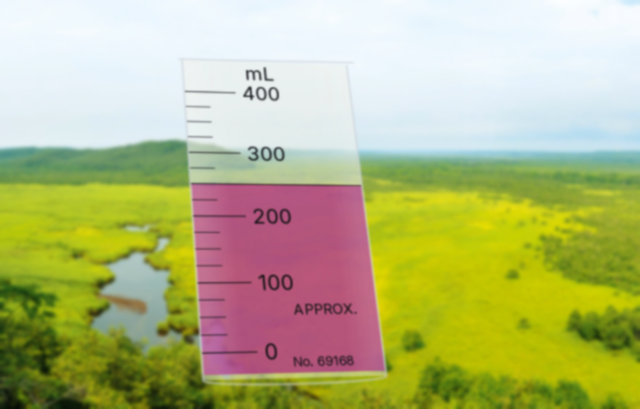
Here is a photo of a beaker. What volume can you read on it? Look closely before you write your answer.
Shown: 250 mL
